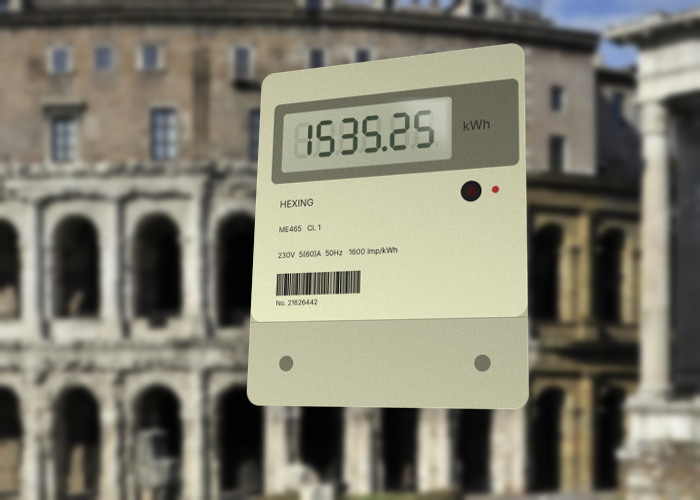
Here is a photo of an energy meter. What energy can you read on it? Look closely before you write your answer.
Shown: 1535.25 kWh
